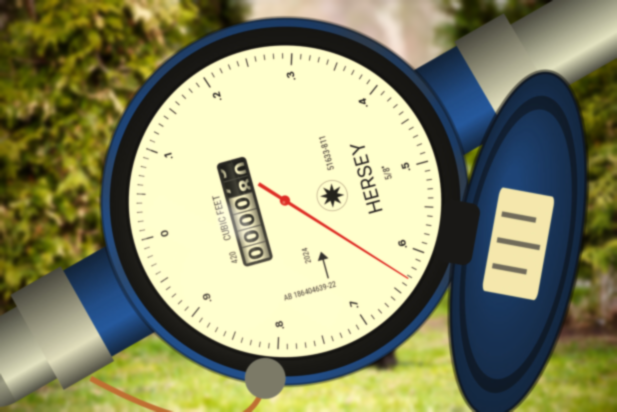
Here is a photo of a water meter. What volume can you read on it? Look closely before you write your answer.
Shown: 79.63 ft³
